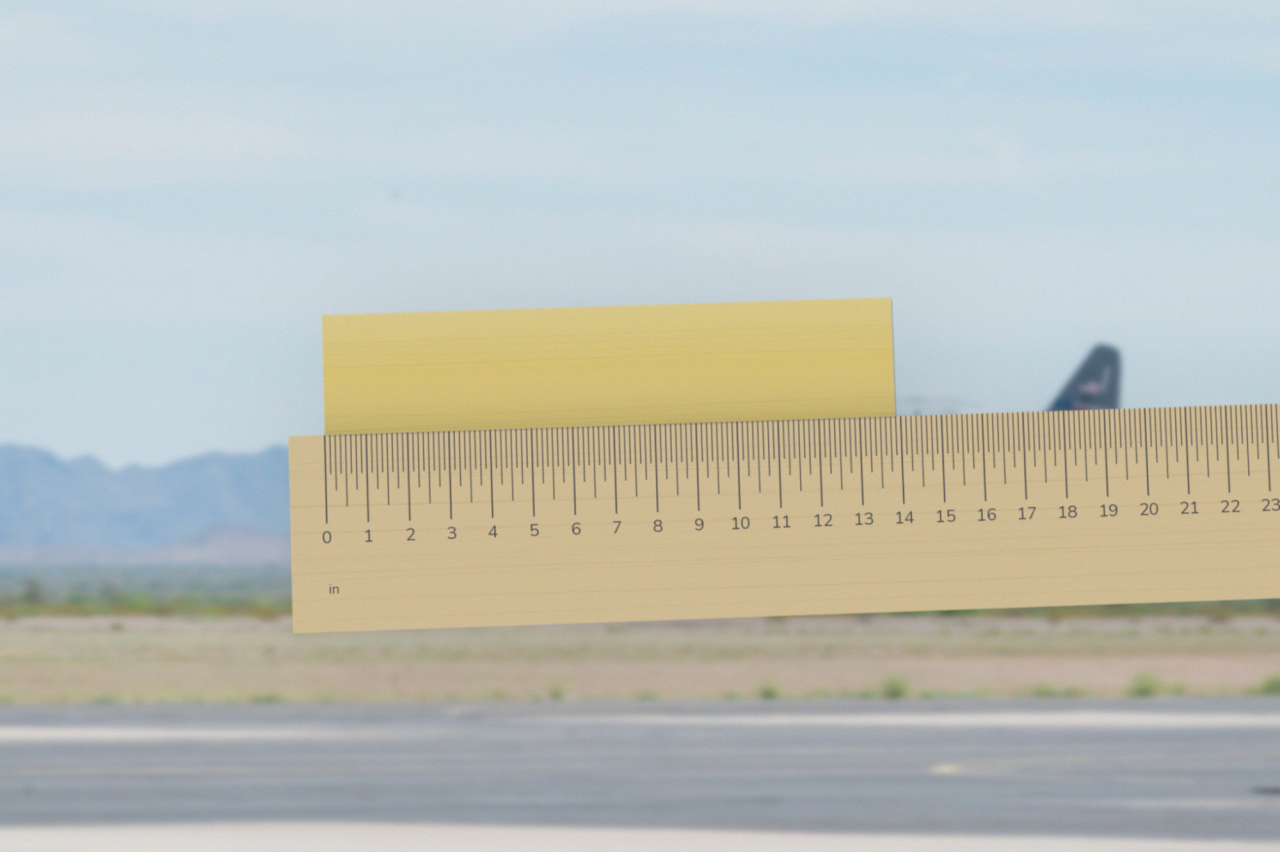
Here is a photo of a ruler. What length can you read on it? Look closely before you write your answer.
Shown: 13.875 in
